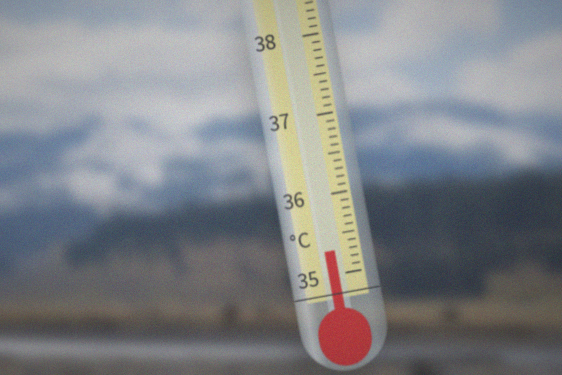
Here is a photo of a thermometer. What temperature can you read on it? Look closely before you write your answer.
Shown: 35.3 °C
